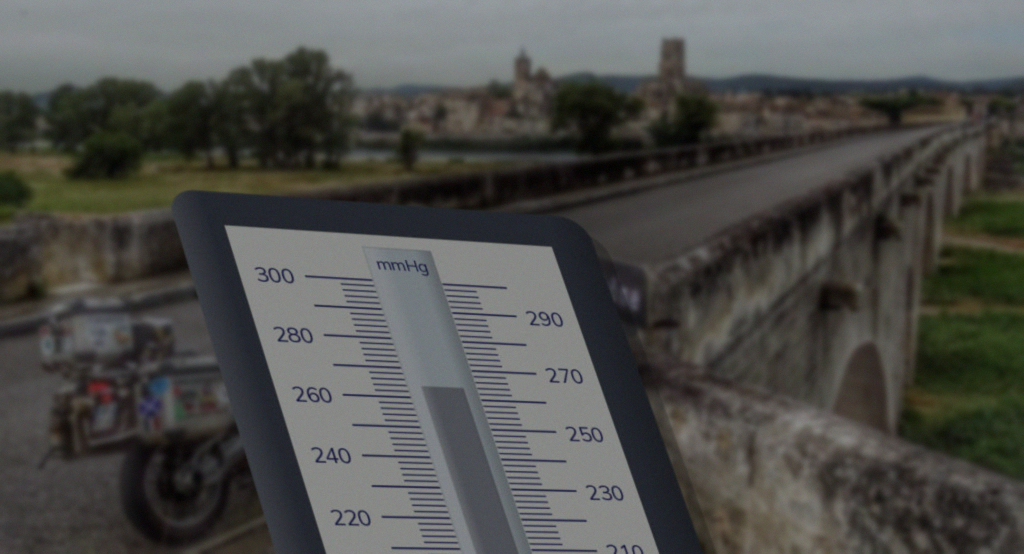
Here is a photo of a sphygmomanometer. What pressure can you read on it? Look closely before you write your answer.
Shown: 264 mmHg
